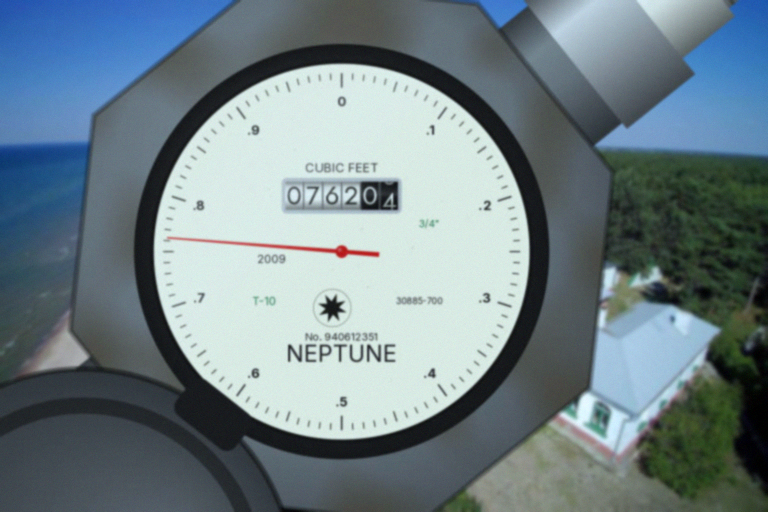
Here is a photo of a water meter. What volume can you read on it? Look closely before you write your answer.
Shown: 76203.76 ft³
